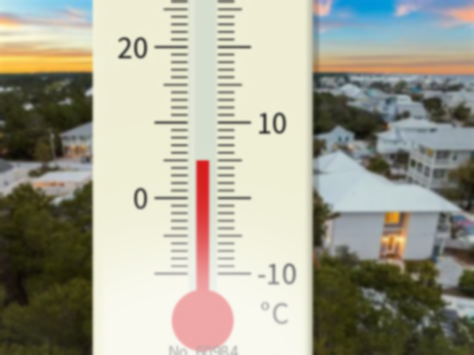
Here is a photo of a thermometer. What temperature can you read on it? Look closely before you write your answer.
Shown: 5 °C
